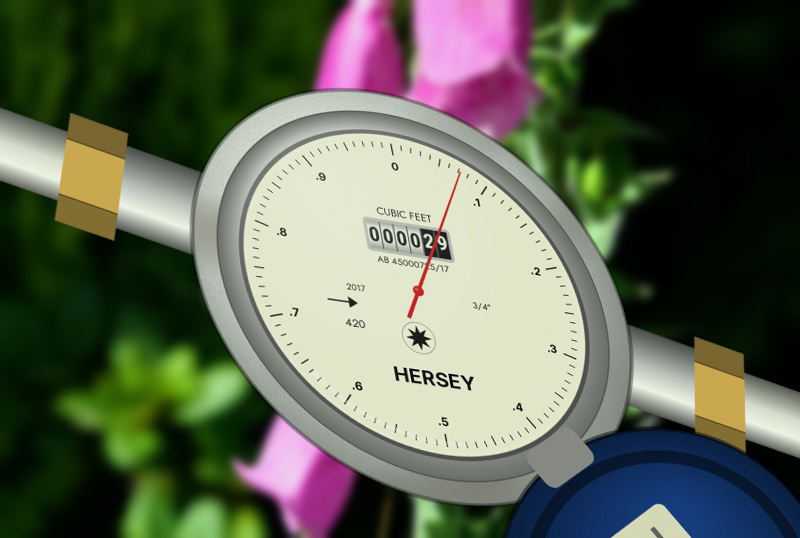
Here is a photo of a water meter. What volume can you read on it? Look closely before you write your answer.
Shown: 29.07 ft³
